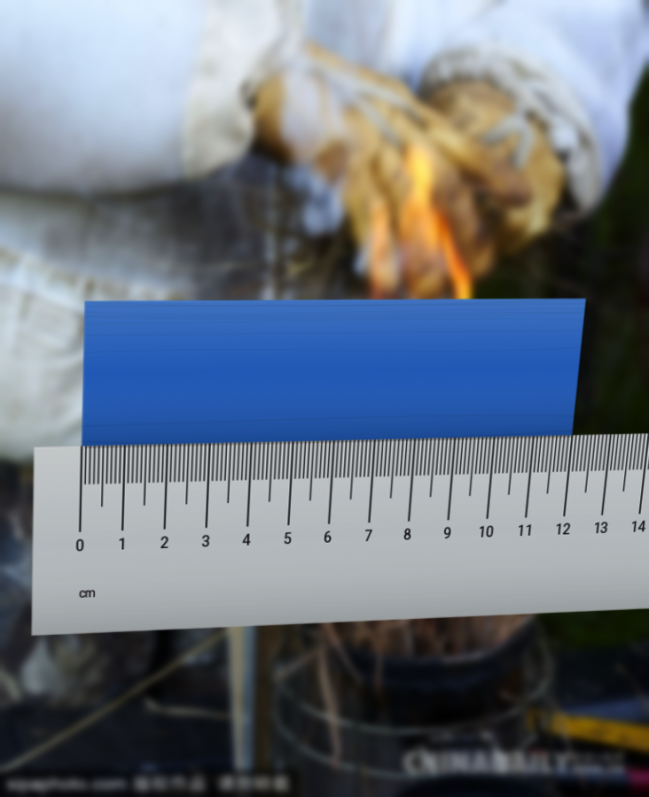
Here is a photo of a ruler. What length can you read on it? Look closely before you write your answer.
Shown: 12 cm
